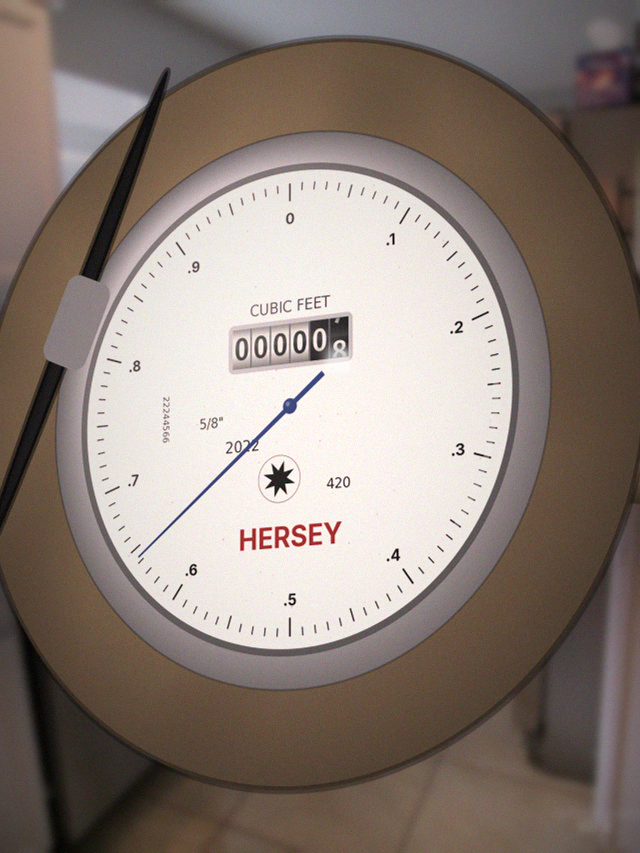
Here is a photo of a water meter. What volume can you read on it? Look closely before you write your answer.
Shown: 7.64 ft³
